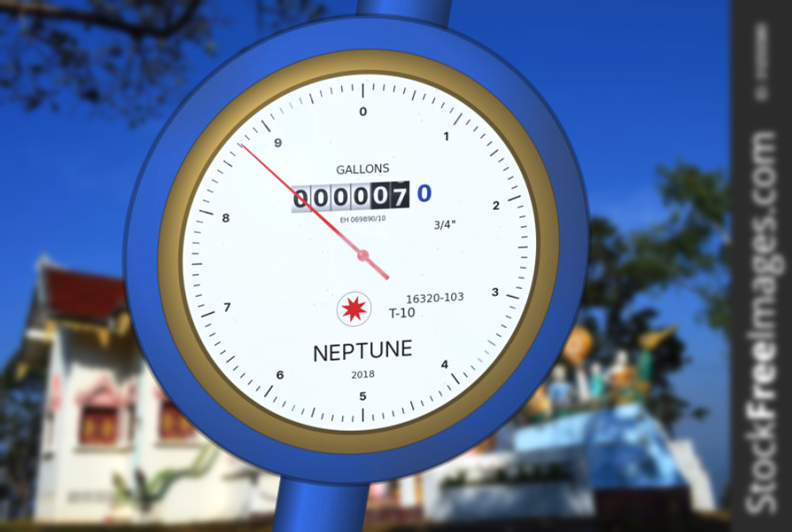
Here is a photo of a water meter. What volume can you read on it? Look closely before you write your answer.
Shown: 68.7 gal
